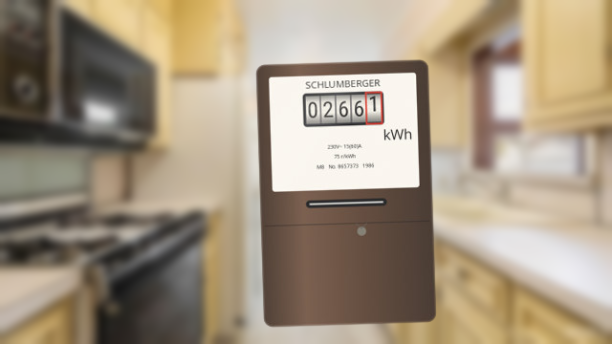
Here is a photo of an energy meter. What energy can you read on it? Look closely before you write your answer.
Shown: 266.1 kWh
